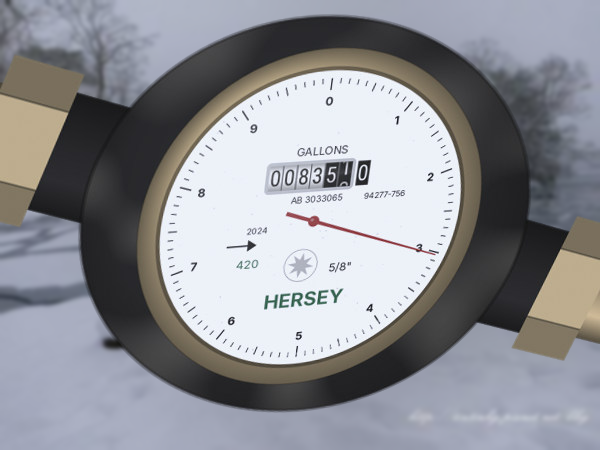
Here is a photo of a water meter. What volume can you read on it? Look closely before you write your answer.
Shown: 83513.0 gal
